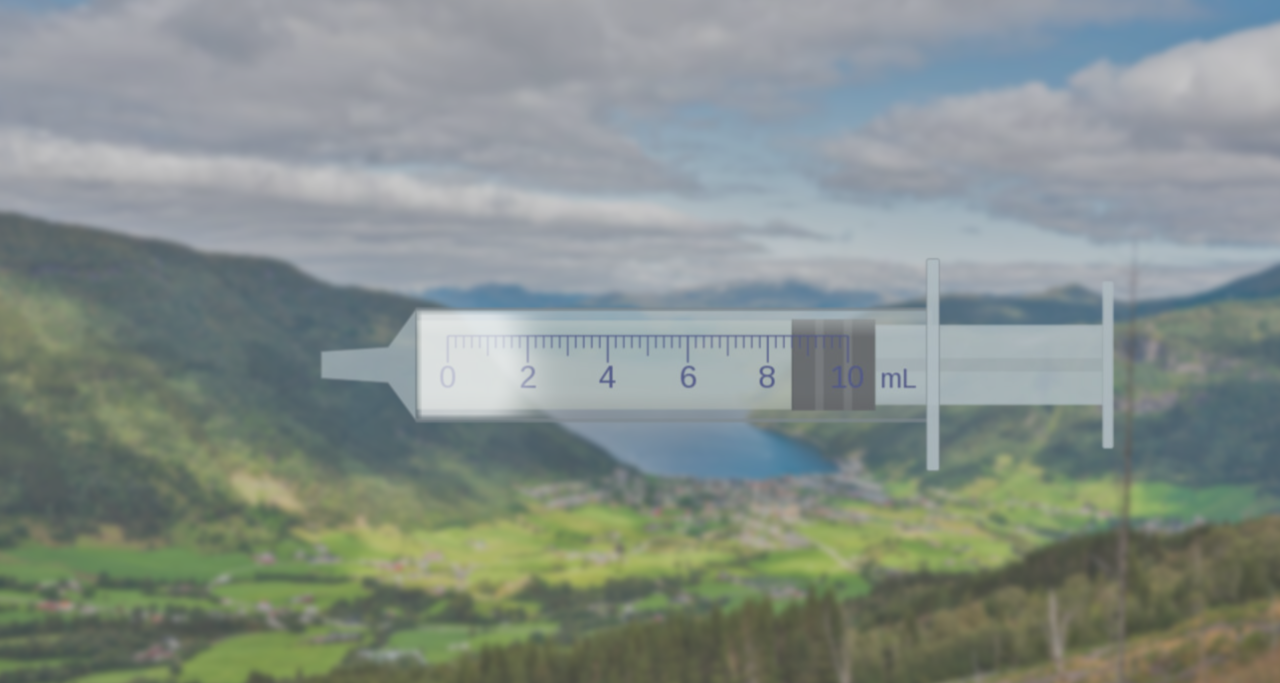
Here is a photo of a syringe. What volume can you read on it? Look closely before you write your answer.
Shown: 8.6 mL
